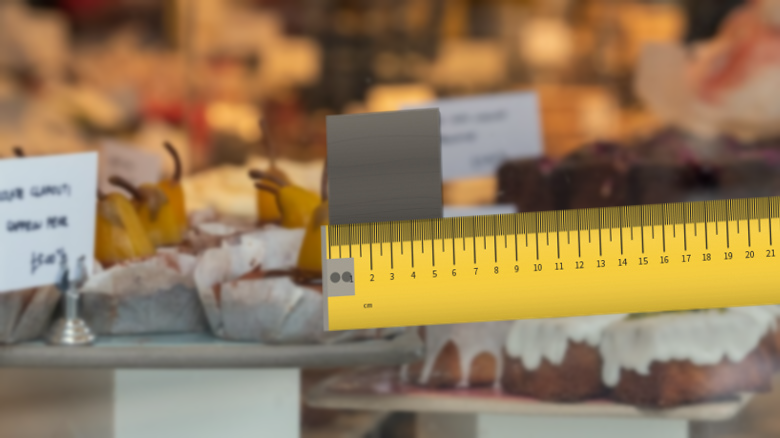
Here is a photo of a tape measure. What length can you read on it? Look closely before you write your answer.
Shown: 5.5 cm
